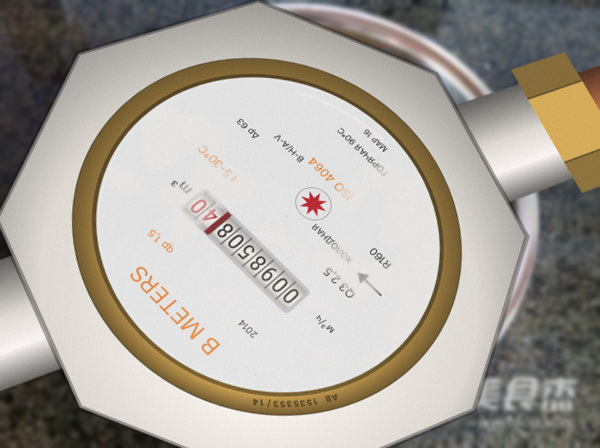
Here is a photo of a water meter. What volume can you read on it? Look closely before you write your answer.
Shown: 98508.40 m³
